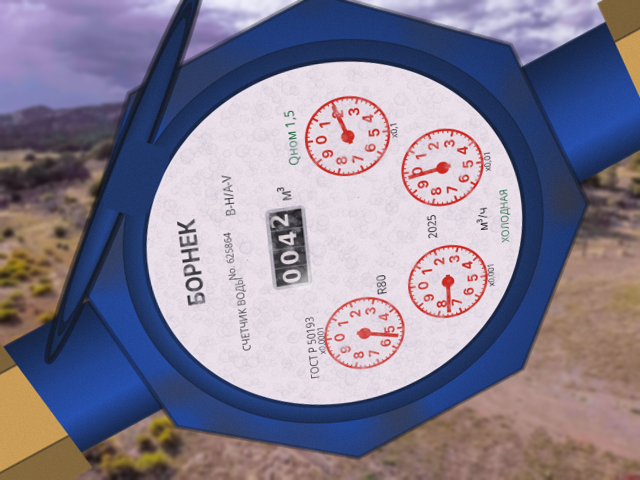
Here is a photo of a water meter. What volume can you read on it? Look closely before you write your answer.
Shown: 42.1975 m³
